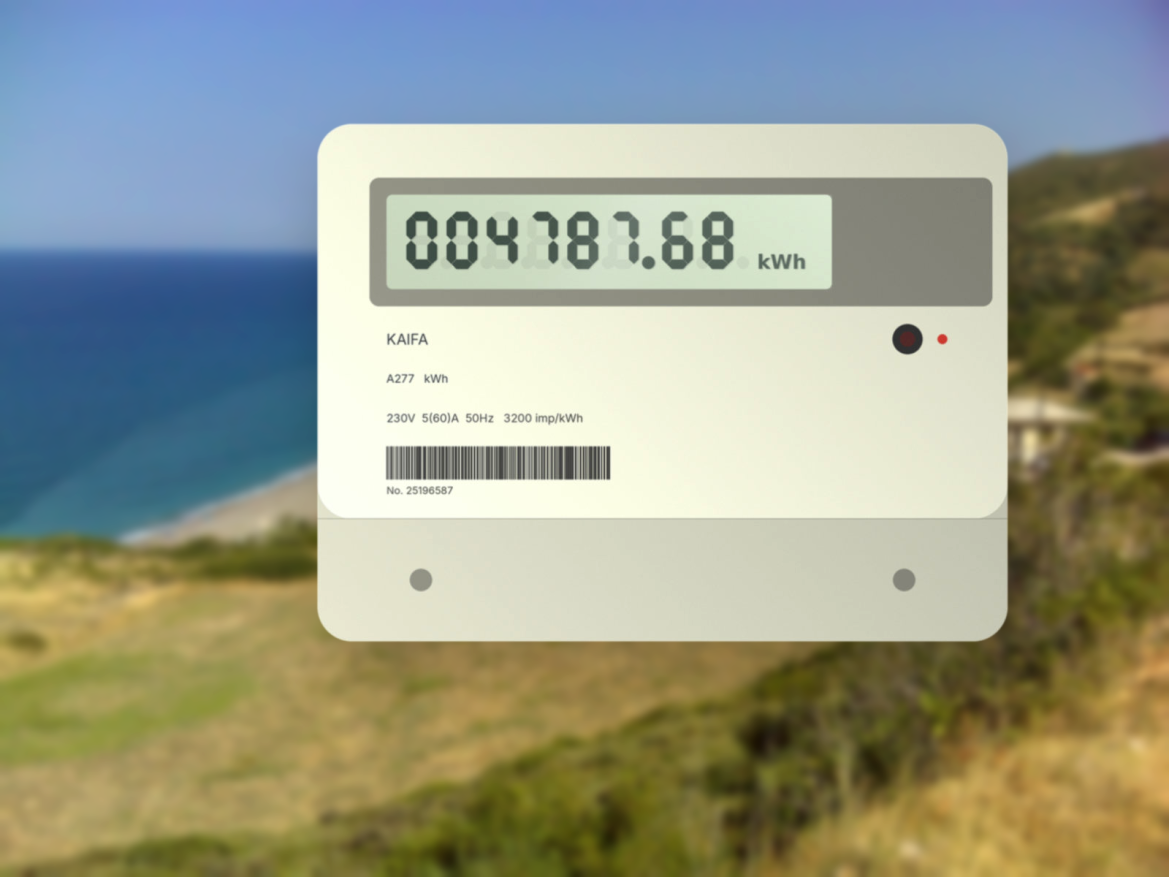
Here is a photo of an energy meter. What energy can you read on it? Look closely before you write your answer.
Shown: 4787.68 kWh
